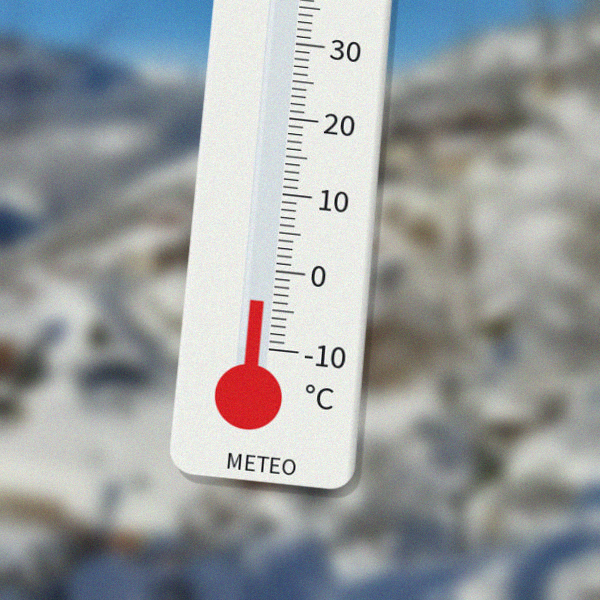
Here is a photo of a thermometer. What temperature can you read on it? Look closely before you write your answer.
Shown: -4 °C
